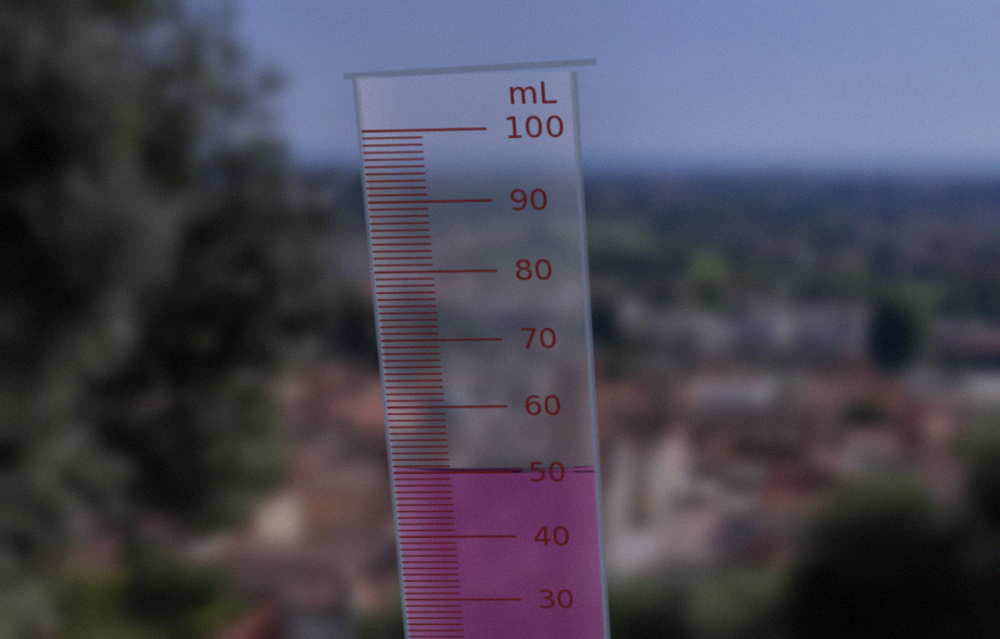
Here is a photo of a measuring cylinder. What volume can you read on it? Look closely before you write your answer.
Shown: 50 mL
